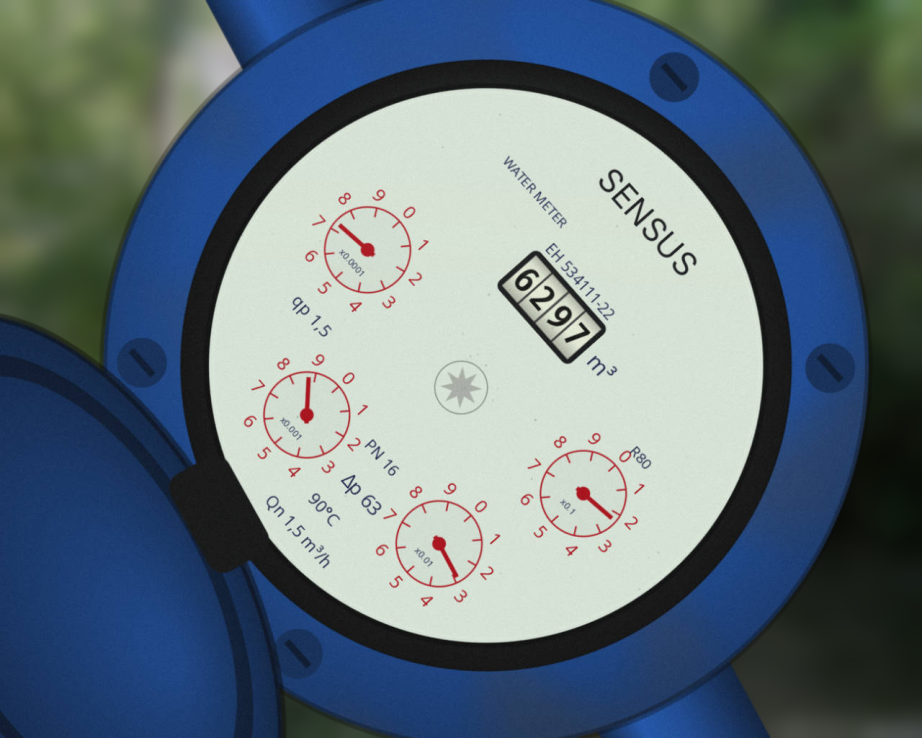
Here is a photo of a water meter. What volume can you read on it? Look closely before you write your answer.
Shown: 6297.2287 m³
